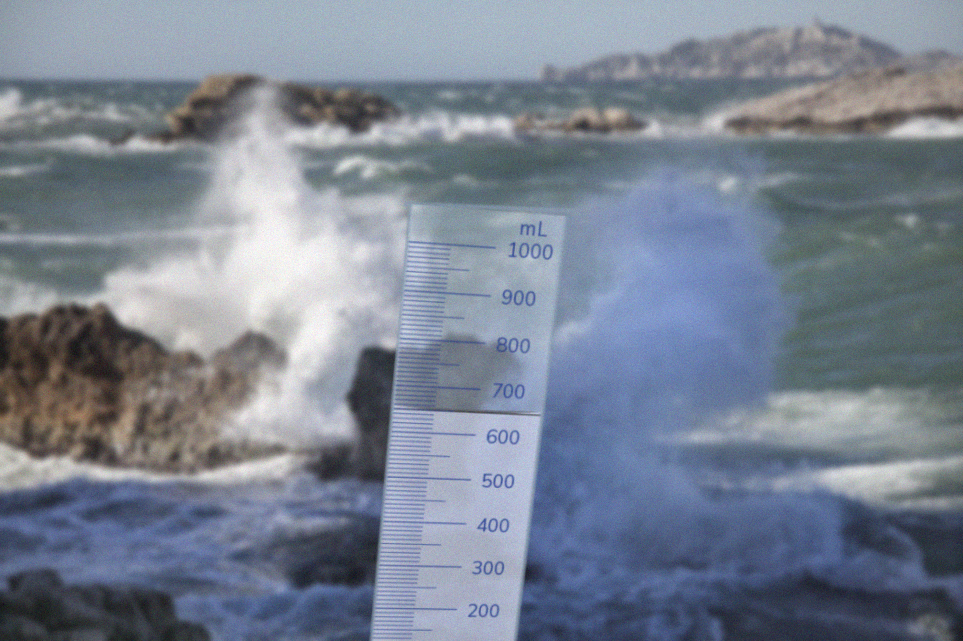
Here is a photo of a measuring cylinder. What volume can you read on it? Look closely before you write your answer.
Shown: 650 mL
